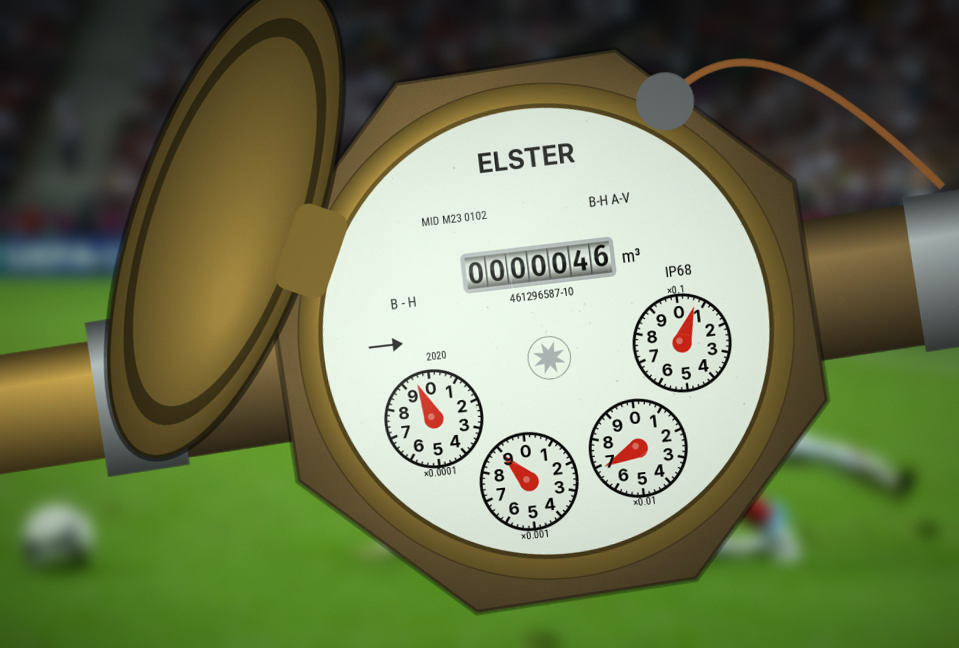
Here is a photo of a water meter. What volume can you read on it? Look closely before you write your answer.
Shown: 46.0689 m³
